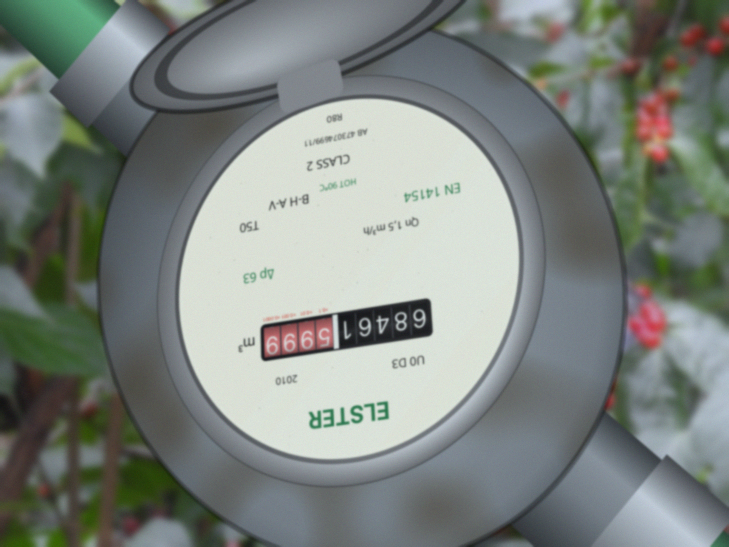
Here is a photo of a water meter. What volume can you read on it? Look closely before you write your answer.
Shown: 68461.5999 m³
